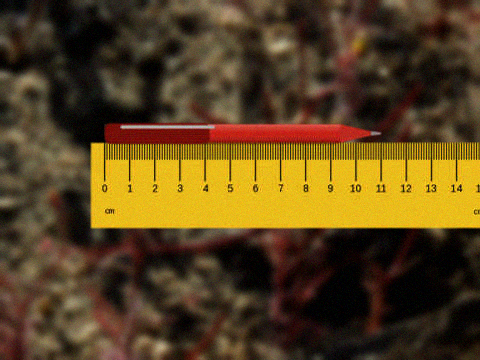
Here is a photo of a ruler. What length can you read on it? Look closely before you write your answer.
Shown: 11 cm
